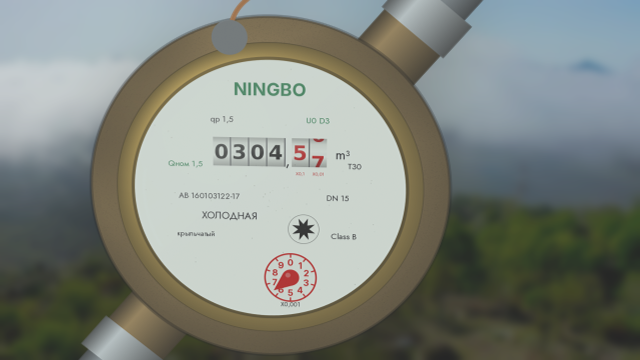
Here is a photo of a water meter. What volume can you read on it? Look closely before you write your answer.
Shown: 304.566 m³
